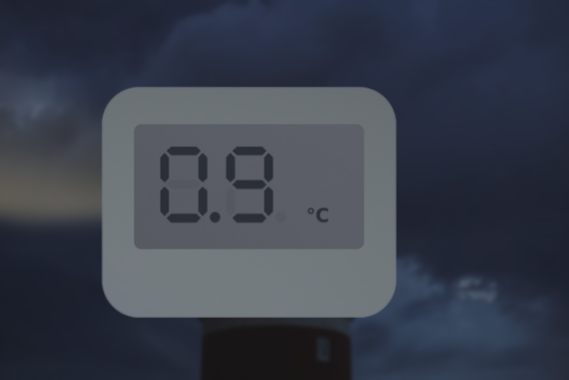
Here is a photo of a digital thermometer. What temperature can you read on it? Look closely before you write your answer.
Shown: 0.9 °C
